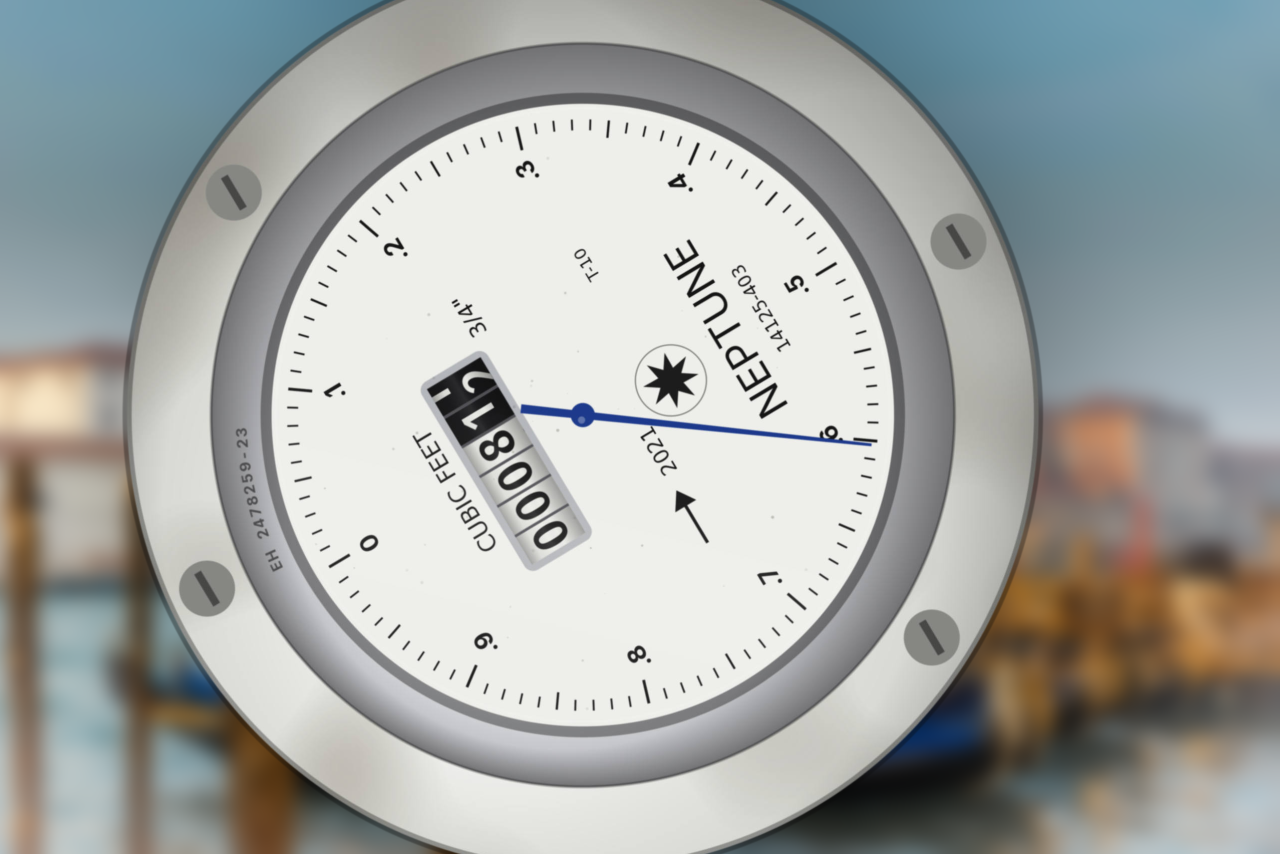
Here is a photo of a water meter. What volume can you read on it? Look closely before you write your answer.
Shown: 811.60 ft³
